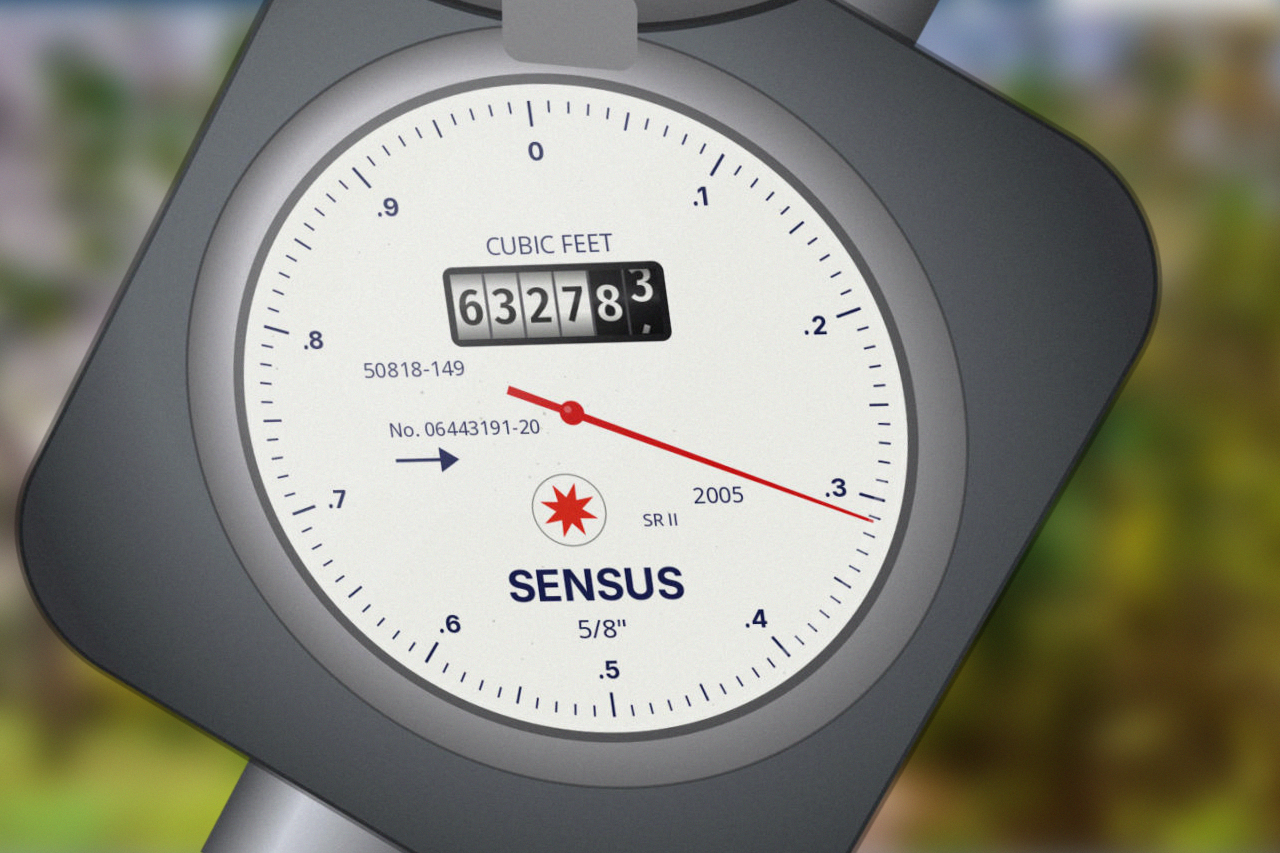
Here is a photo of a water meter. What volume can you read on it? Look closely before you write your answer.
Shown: 632783.31 ft³
